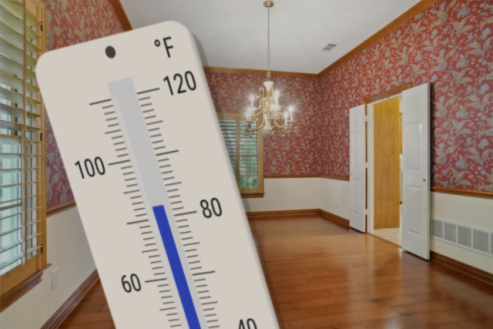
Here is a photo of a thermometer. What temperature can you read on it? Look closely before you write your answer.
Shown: 84 °F
